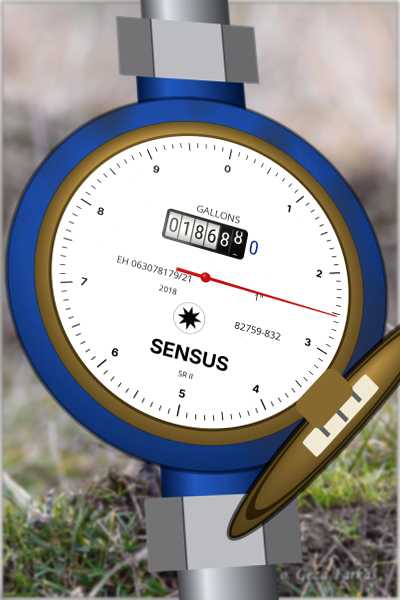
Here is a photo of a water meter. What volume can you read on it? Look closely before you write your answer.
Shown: 186882.5 gal
